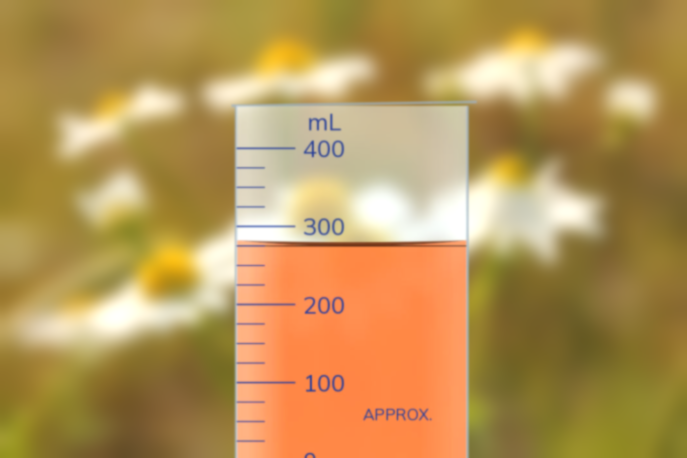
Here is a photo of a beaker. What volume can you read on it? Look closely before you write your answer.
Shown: 275 mL
